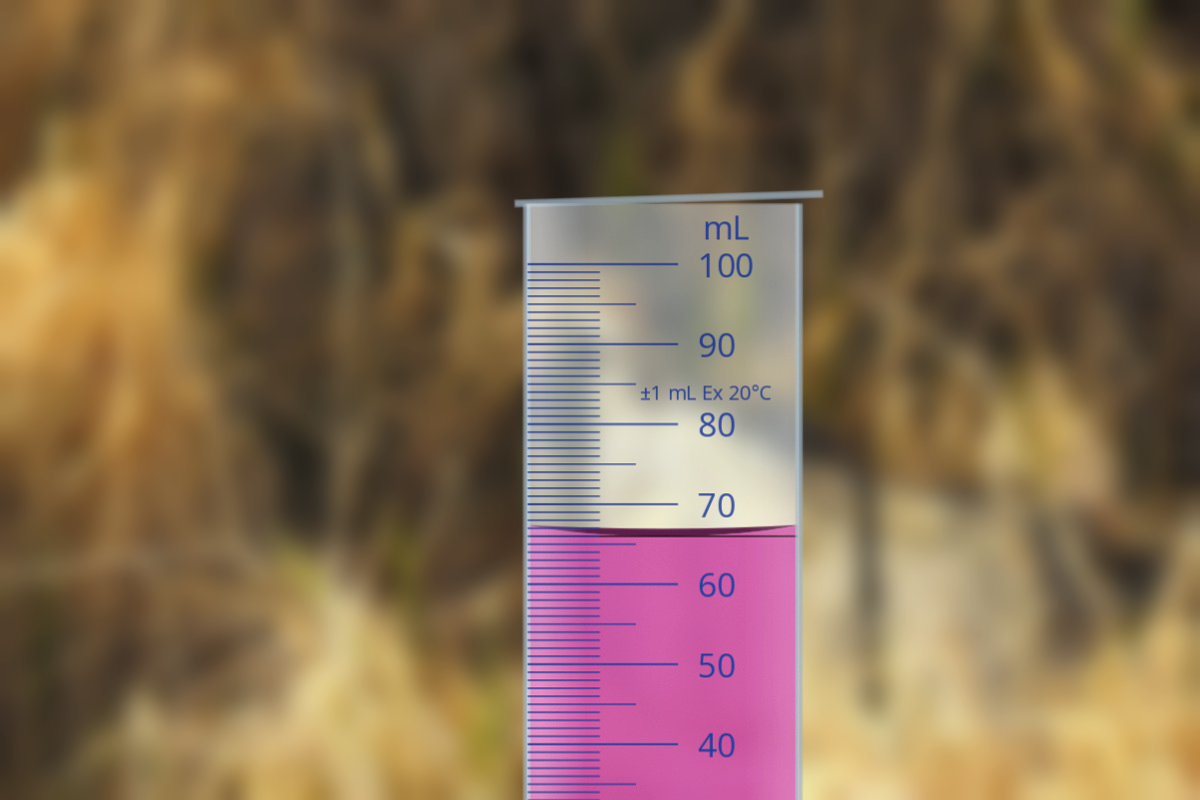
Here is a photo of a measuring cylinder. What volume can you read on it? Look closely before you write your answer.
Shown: 66 mL
